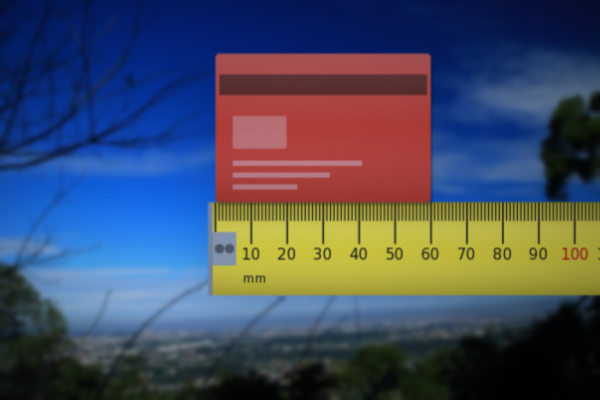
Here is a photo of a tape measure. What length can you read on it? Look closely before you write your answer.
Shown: 60 mm
